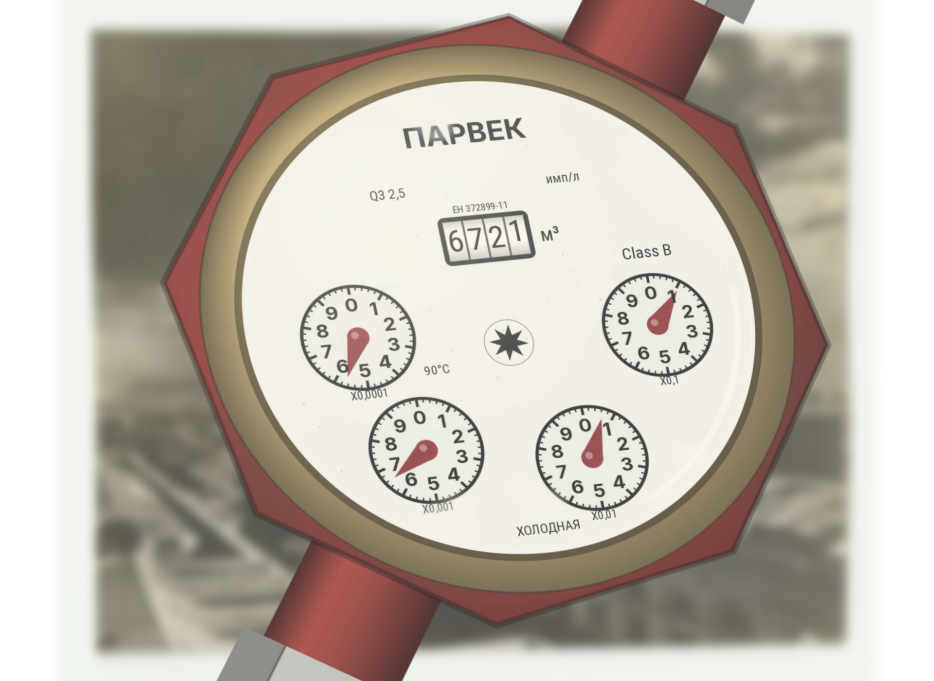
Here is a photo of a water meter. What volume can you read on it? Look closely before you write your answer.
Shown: 6721.1065 m³
